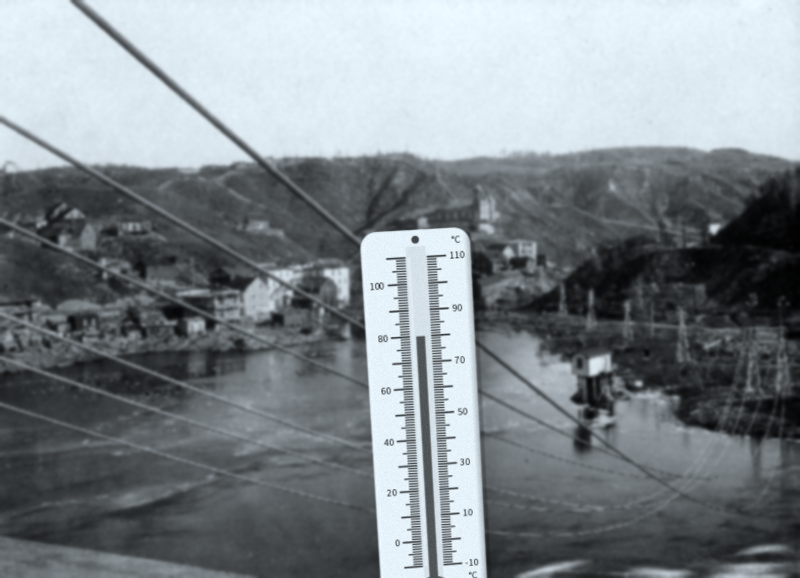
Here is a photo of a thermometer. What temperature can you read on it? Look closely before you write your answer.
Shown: 80 °C
